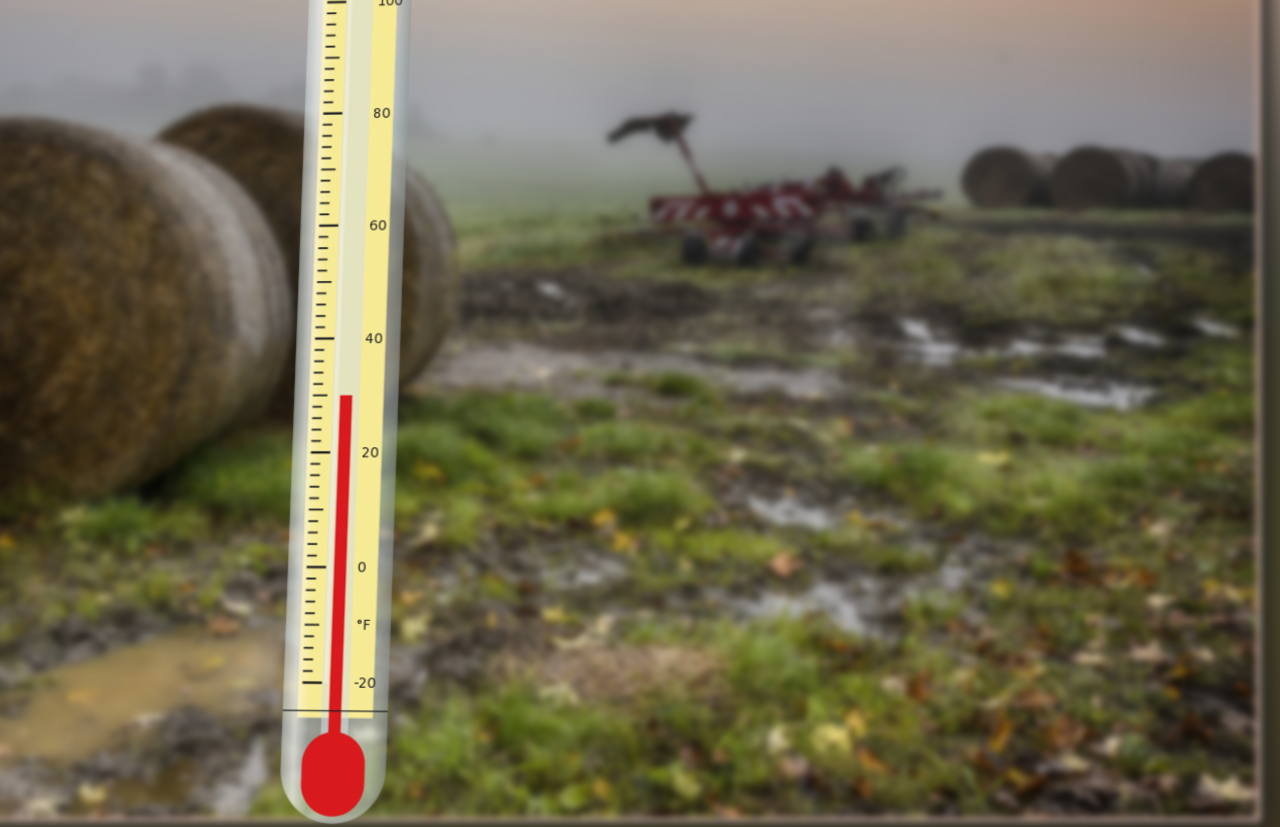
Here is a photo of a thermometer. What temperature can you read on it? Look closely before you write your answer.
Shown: 30 °F
